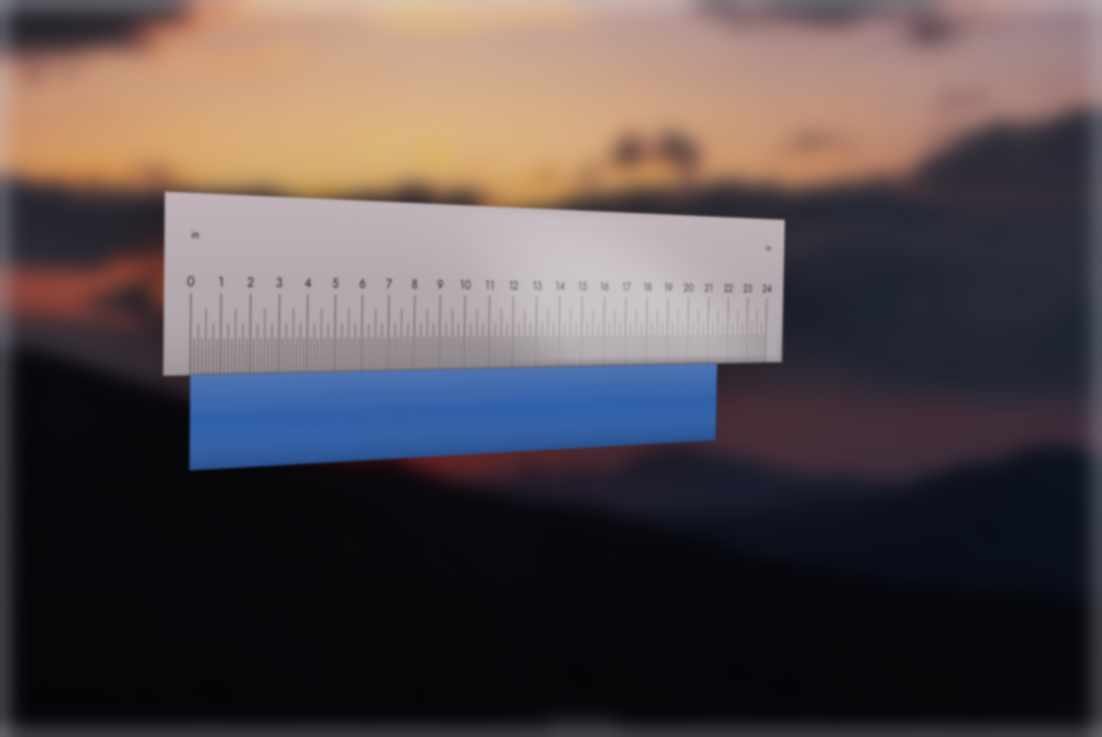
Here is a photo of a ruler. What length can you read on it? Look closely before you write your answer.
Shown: 21.5 in
